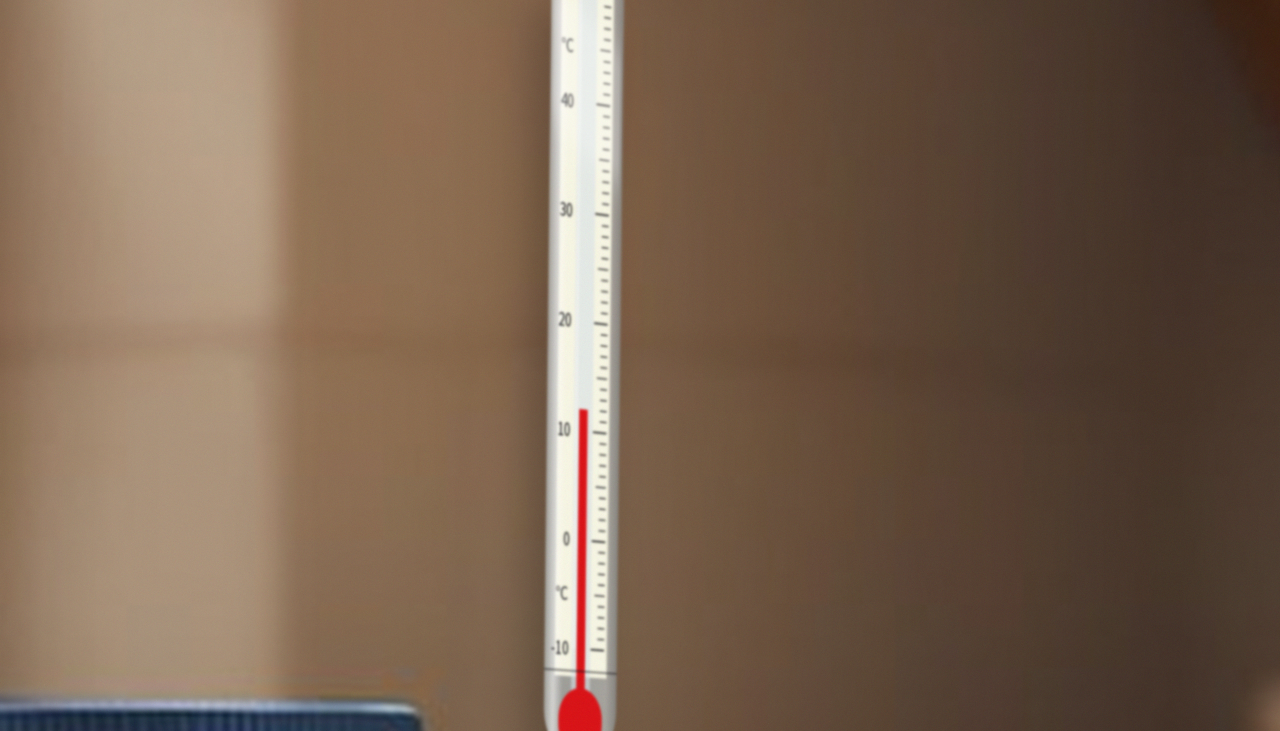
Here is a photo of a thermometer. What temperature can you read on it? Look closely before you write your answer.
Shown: 12 °C
